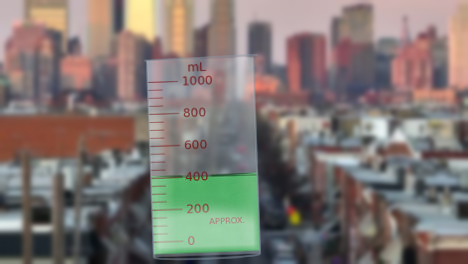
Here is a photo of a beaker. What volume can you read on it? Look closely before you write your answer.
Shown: 400 mL
